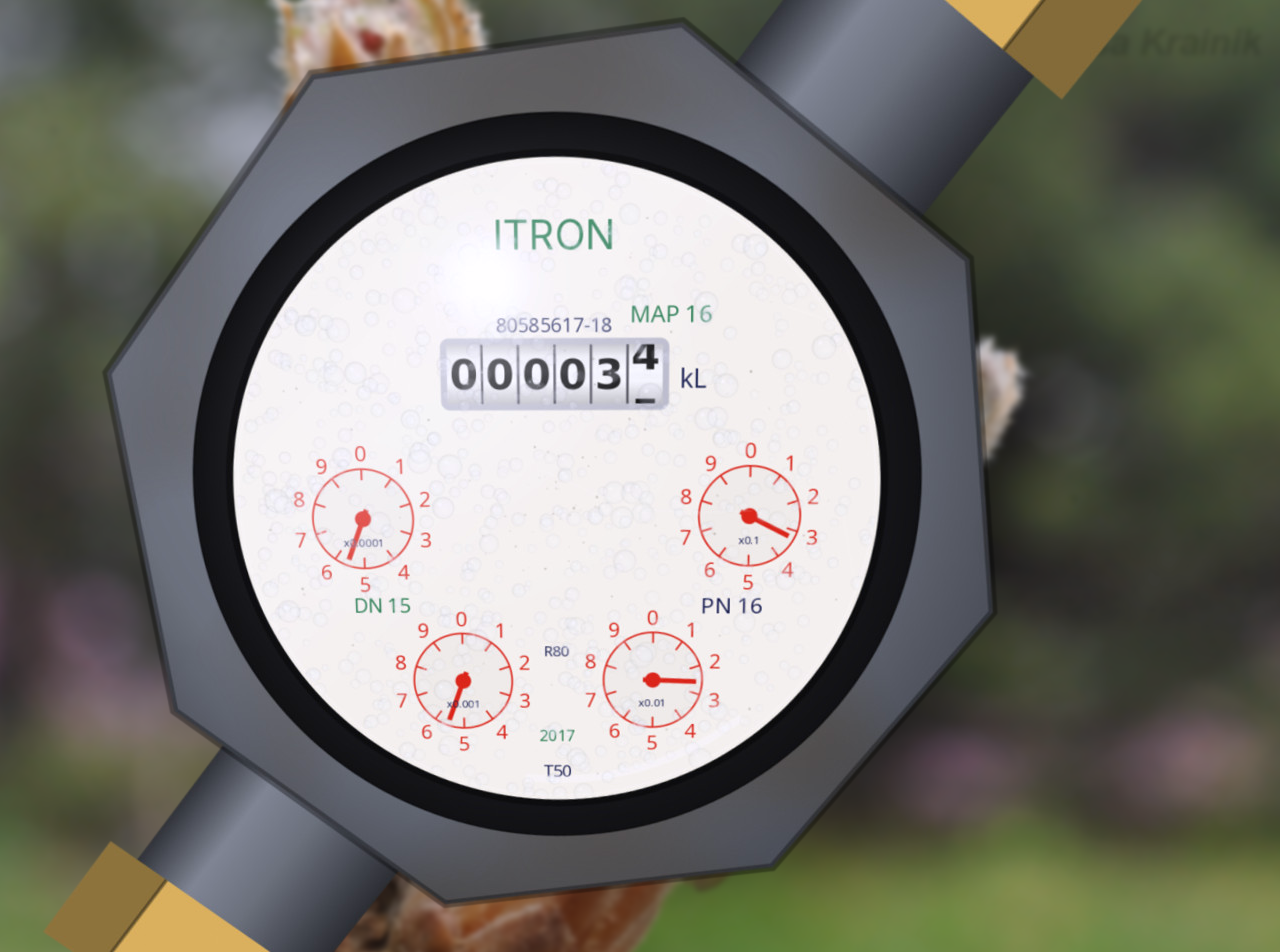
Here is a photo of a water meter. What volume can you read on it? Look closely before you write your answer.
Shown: 34.3255 kL
